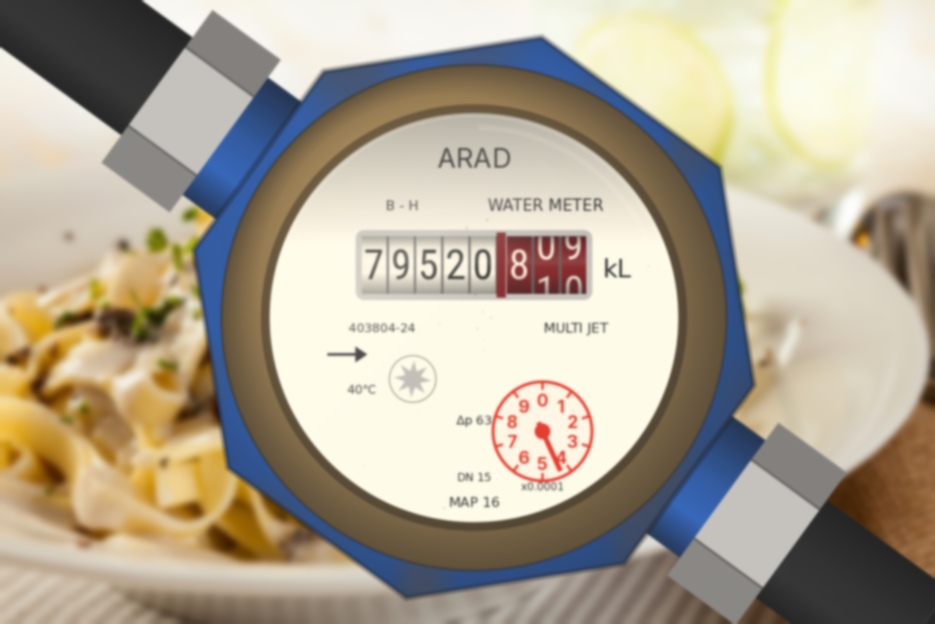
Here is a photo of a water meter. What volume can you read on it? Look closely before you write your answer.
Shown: 79520.8094 kL
